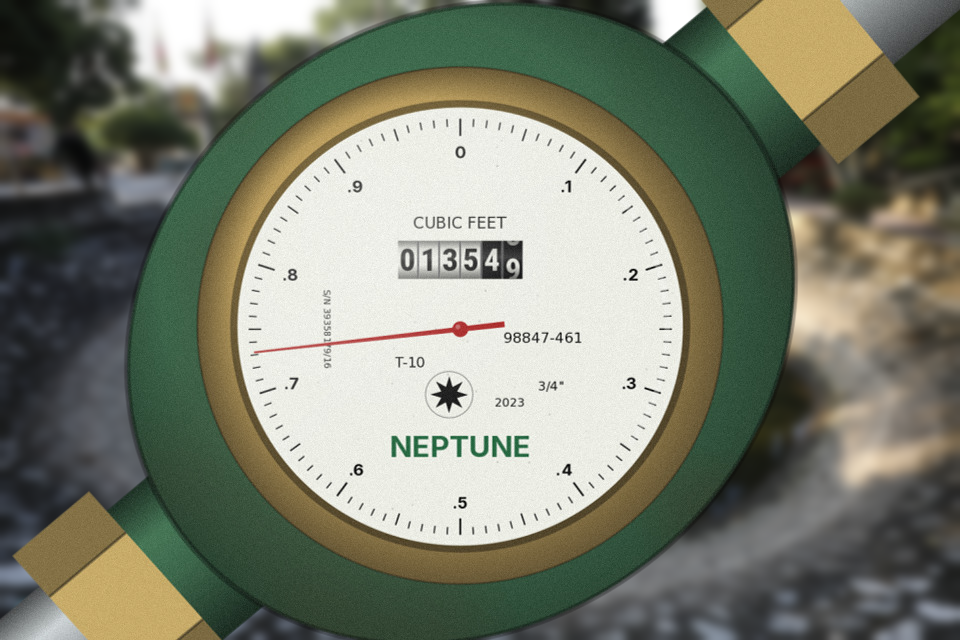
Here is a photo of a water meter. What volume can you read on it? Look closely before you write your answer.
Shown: 13548.73 ft³
